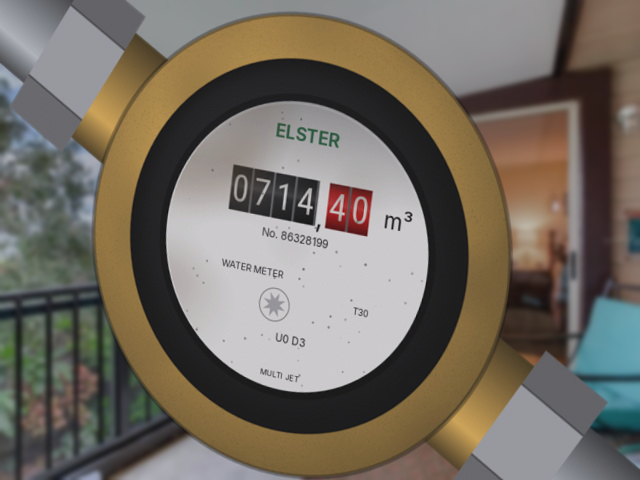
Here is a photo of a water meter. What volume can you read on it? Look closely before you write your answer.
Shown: 714.40 m³
